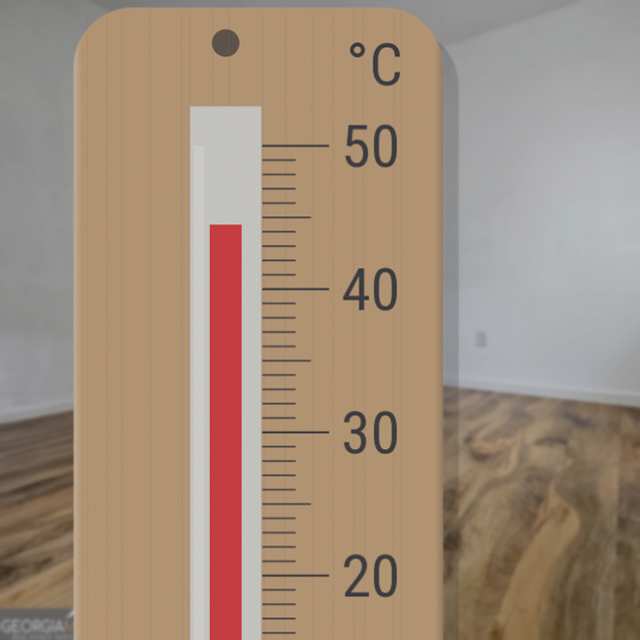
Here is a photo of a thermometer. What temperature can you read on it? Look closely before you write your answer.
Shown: 44.5 °C
